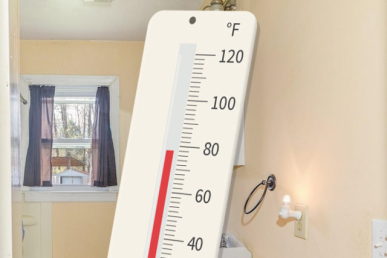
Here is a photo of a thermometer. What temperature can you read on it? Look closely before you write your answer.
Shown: 78 °F
